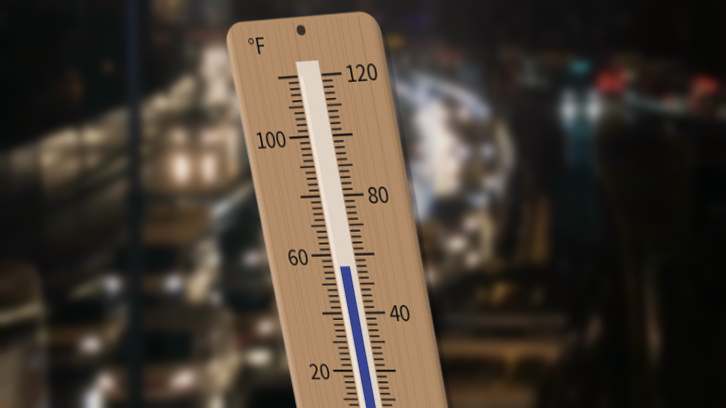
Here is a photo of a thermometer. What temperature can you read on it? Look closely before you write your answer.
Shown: 56 °F
